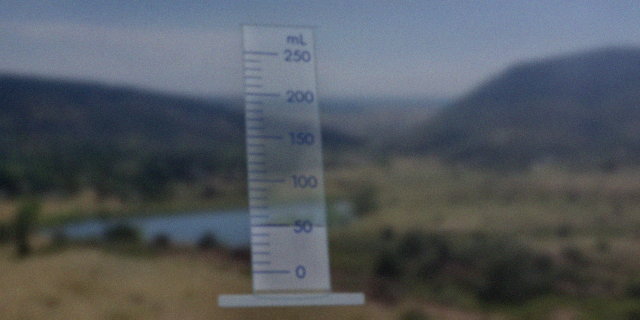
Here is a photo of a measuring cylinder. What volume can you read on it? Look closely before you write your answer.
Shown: 50 mL
